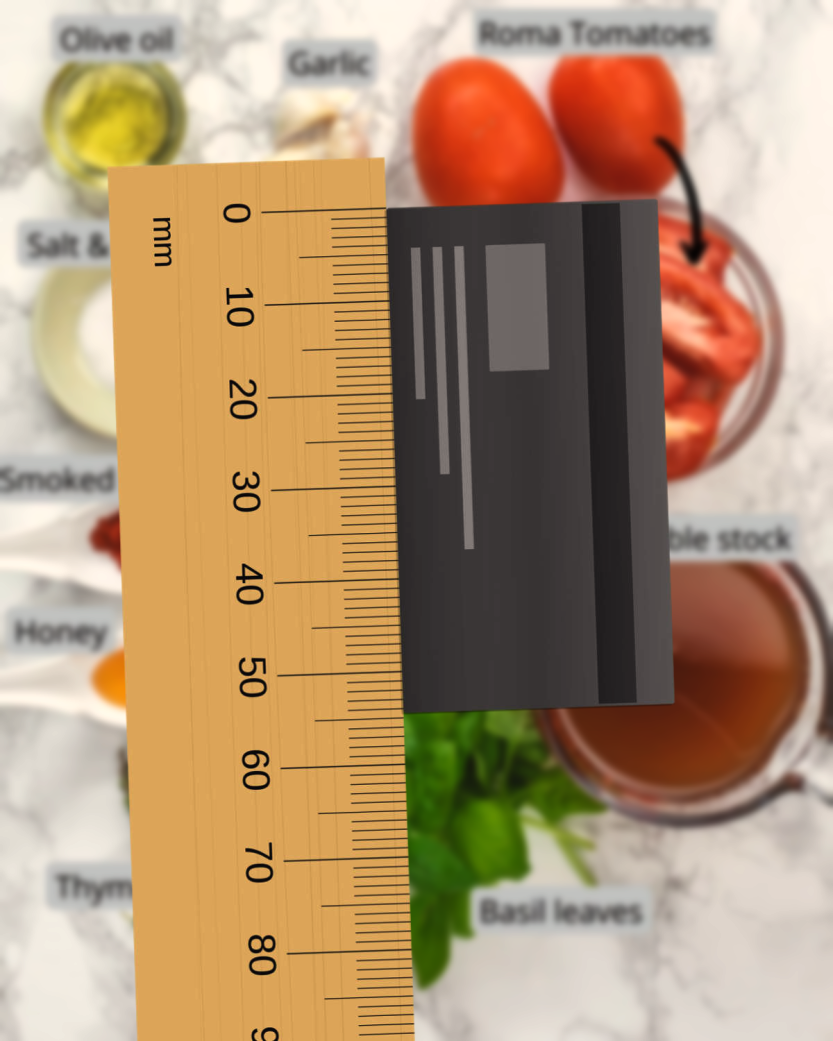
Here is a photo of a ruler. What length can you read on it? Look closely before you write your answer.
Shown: 54.5 mm
